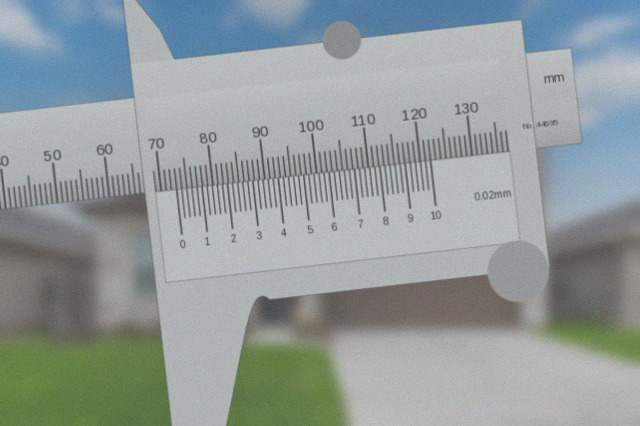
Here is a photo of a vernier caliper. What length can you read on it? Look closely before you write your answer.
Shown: 73.0 mm
